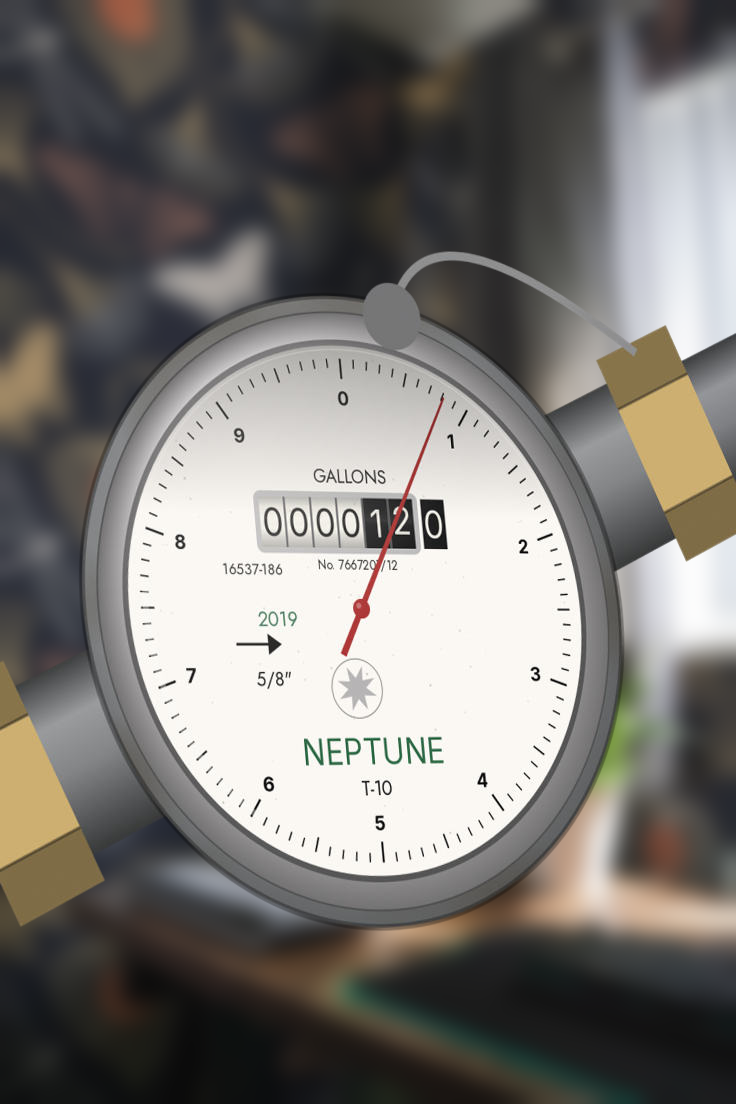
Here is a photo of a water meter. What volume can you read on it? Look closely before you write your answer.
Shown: 120.8 gal
